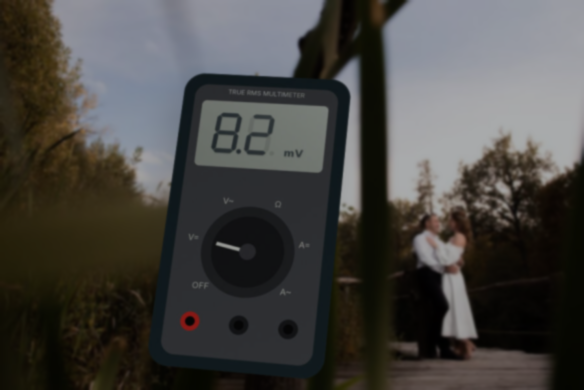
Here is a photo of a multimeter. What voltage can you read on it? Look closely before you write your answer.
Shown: 8.2 mV
